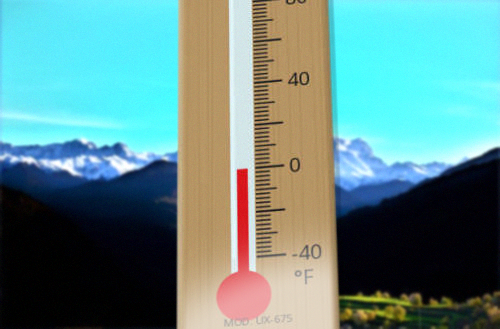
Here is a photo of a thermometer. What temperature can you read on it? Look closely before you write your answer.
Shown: 0 °F
